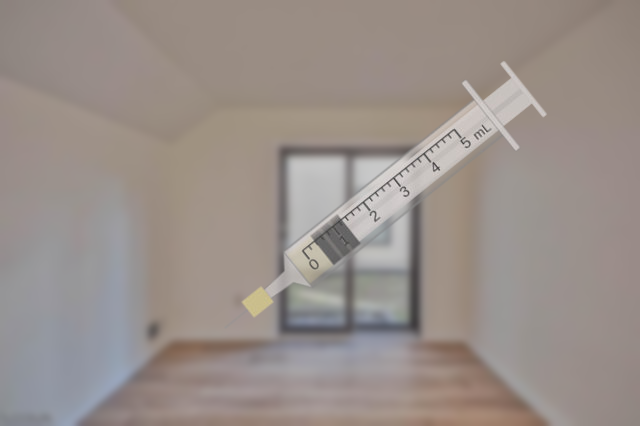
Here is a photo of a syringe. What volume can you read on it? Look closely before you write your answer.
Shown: 0.4 mL
